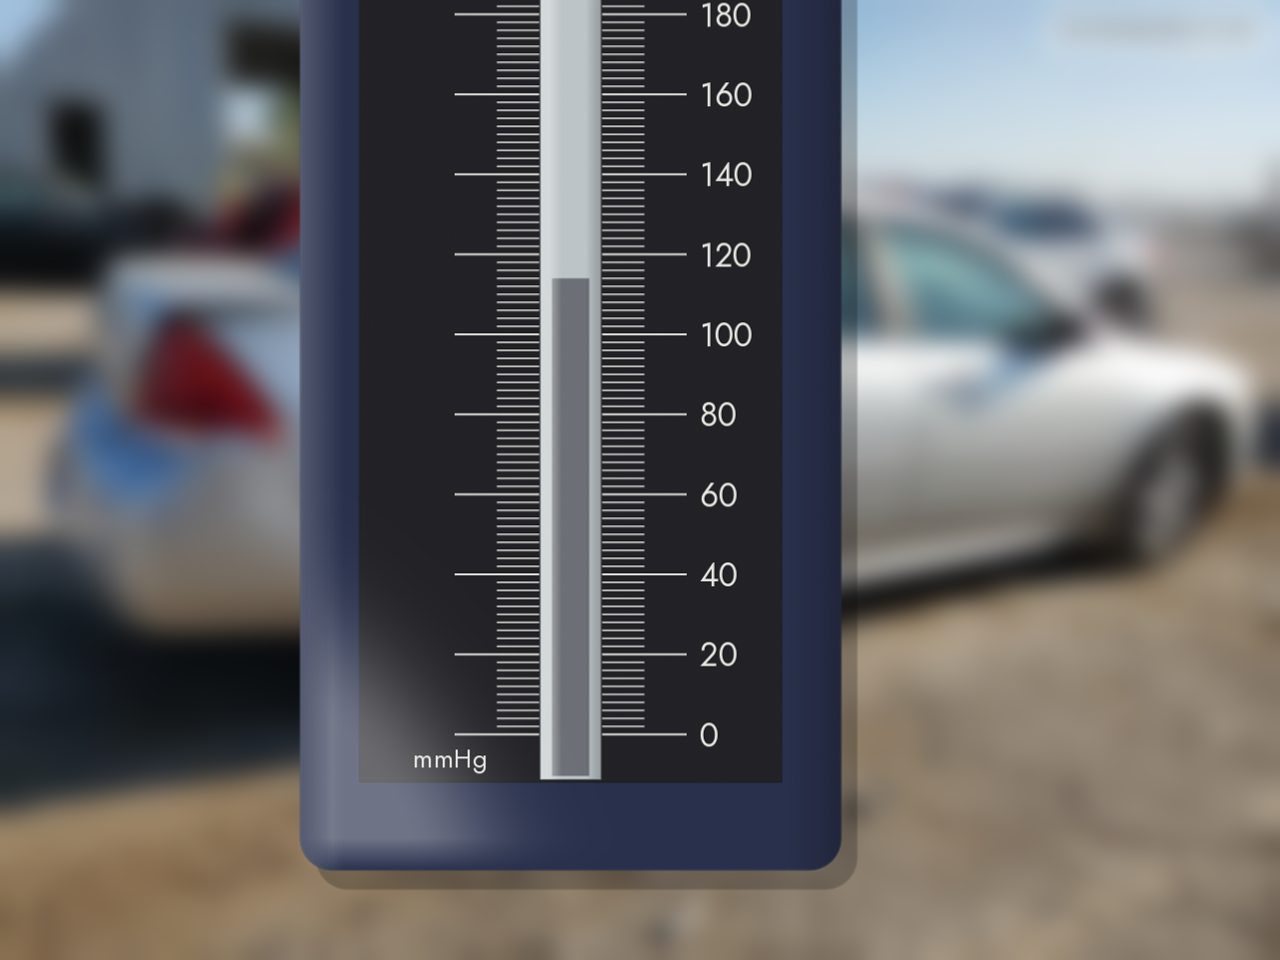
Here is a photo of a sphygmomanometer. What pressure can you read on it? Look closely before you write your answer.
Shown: 114 mmHg
